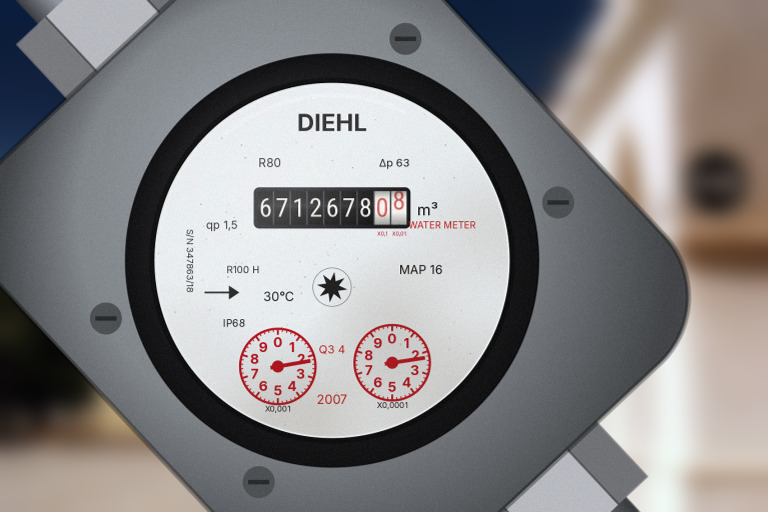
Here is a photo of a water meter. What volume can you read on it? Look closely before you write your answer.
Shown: 6712678.0822 m³
